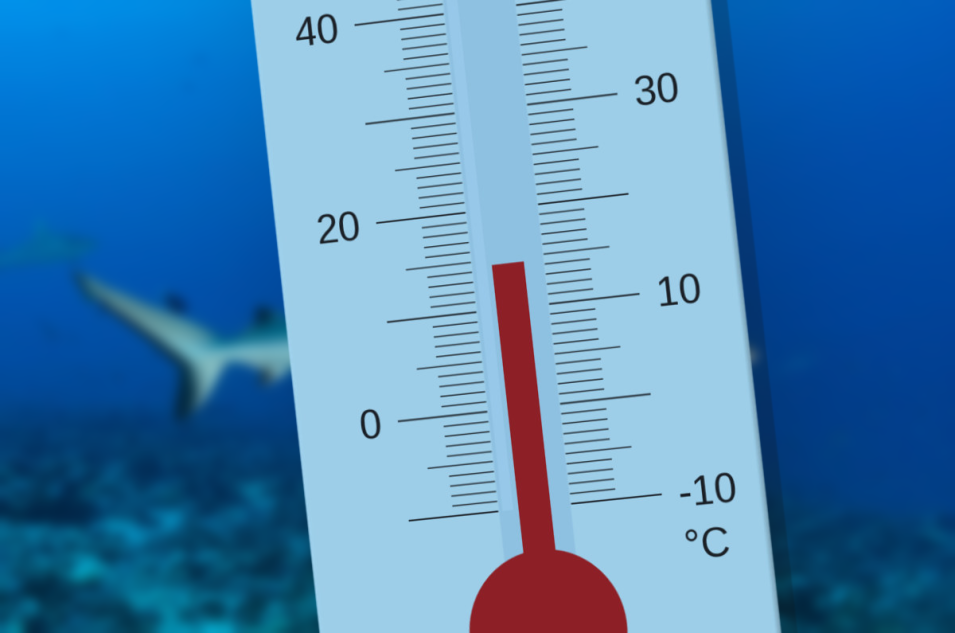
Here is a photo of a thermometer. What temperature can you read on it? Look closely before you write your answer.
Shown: 14.5 °C
